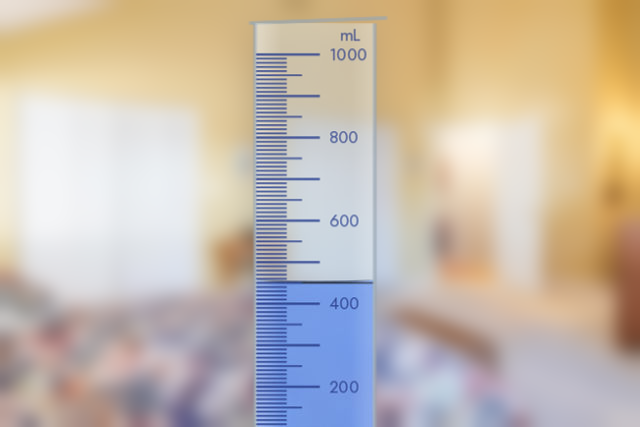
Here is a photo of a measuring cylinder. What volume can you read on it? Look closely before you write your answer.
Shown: 450 mL
